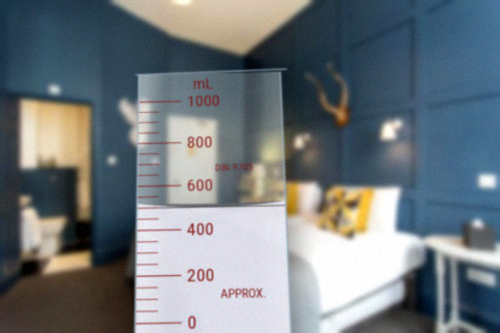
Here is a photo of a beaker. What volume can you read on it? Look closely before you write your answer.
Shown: 500 mL
